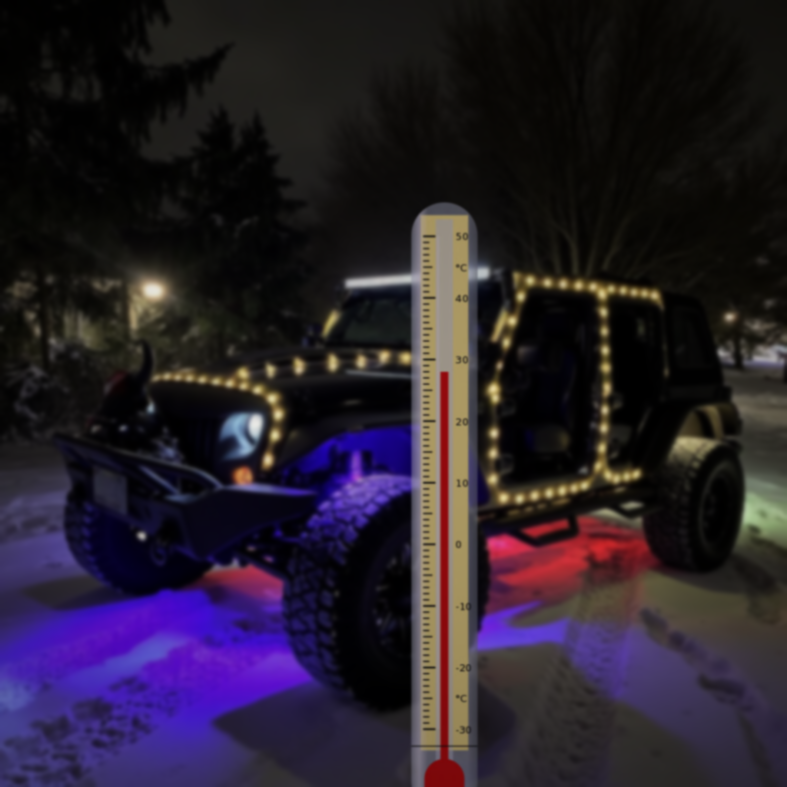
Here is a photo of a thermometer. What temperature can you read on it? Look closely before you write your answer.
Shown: 28 °C
